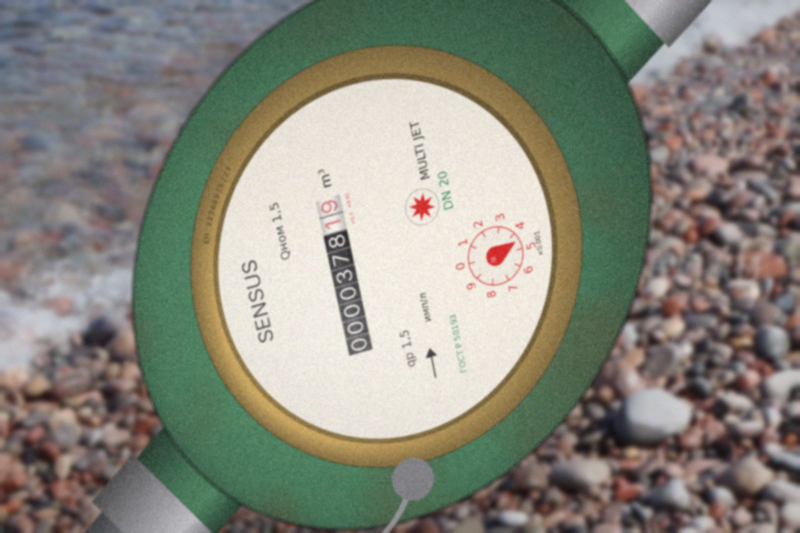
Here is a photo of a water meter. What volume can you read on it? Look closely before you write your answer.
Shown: 378.194 m³
